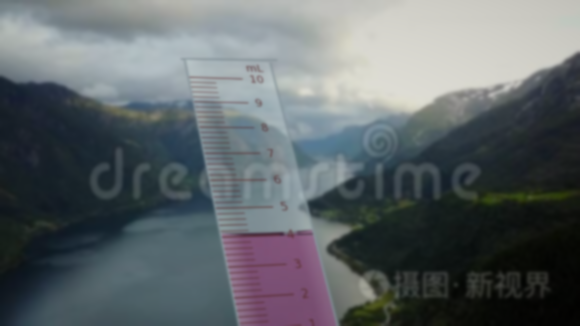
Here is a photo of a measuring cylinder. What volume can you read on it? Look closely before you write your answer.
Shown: 4 mL
